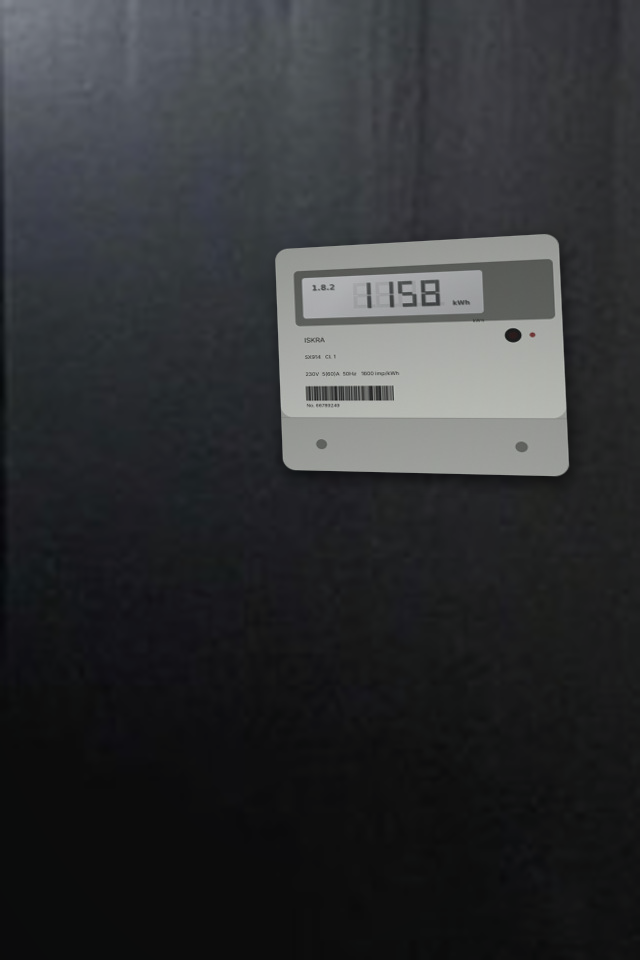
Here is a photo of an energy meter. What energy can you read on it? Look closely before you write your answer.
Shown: 1158 kWh
